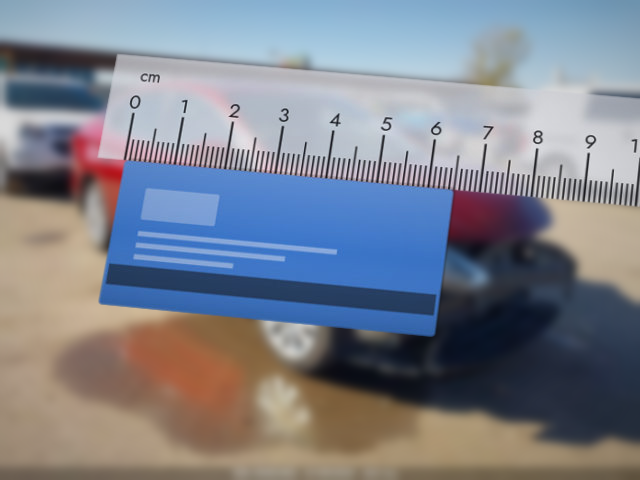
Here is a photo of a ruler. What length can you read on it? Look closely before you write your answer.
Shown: 6.5 cm
